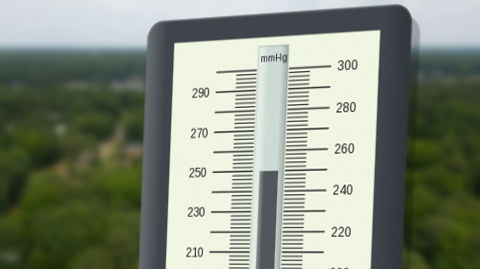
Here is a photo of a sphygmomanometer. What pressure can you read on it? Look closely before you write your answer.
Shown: 250 mmHg
